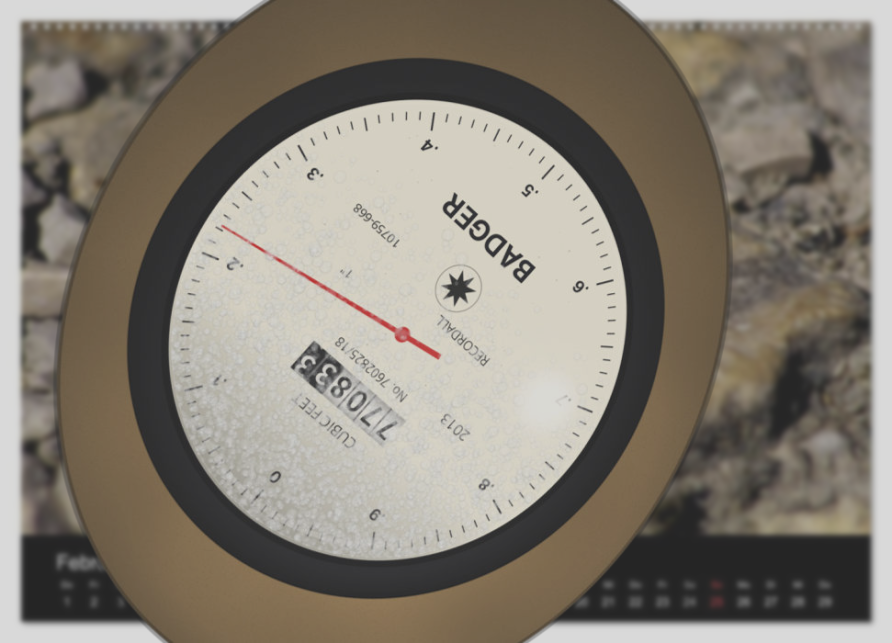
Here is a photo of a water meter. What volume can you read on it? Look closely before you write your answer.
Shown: 770833.22 ft³
